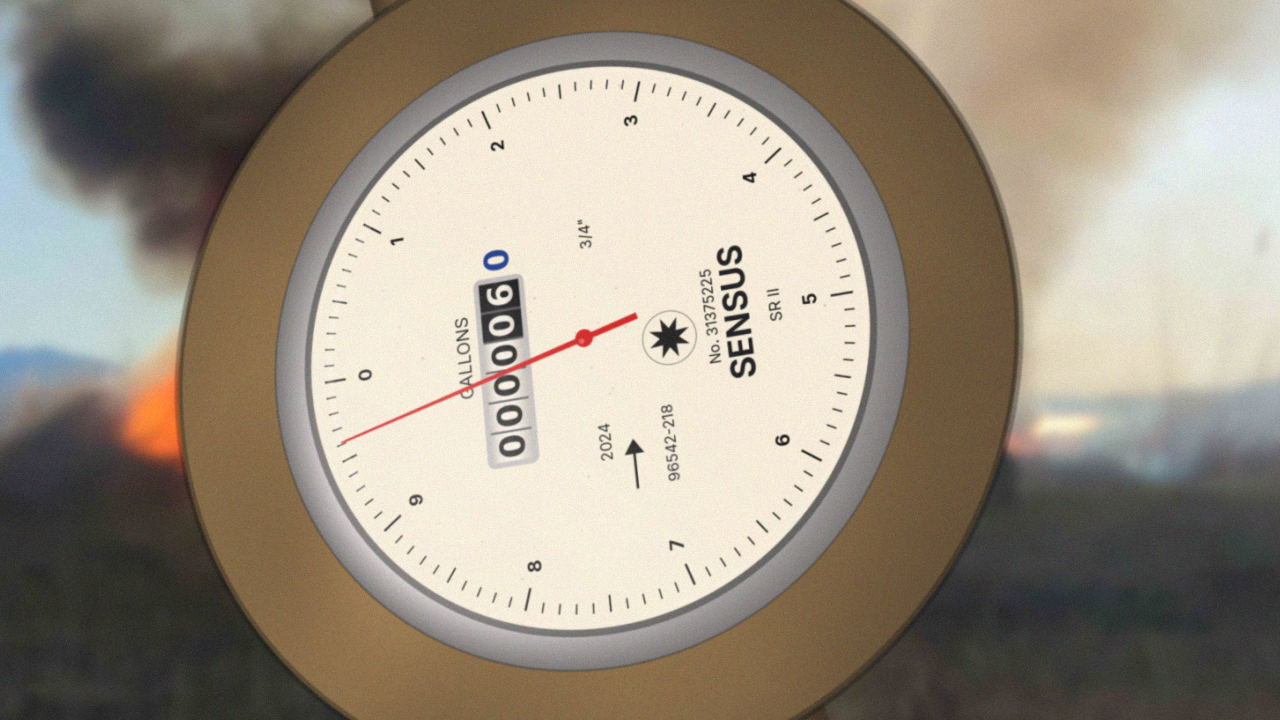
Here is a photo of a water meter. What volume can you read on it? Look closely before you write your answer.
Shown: 59.6 gal
